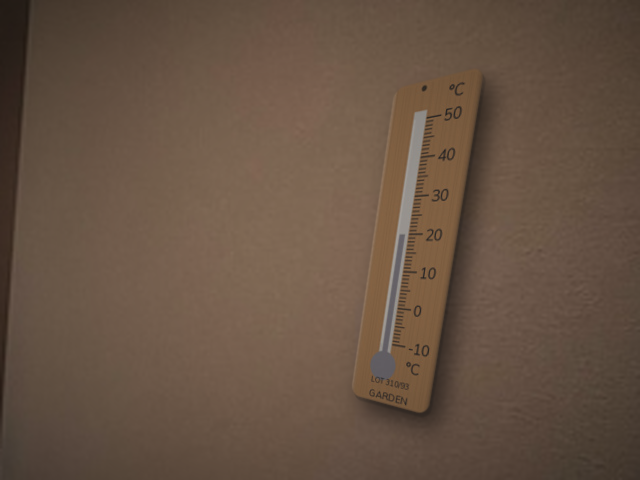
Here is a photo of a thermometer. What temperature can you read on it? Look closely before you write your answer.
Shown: 20 °C
